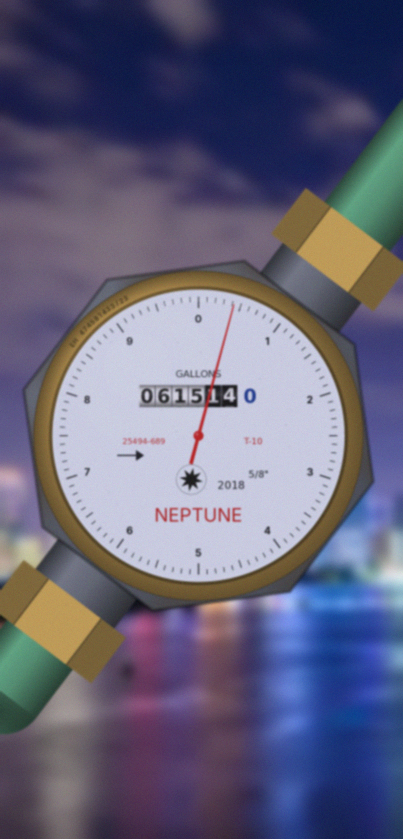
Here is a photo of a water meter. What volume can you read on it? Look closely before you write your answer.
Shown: 615140.4 gal
